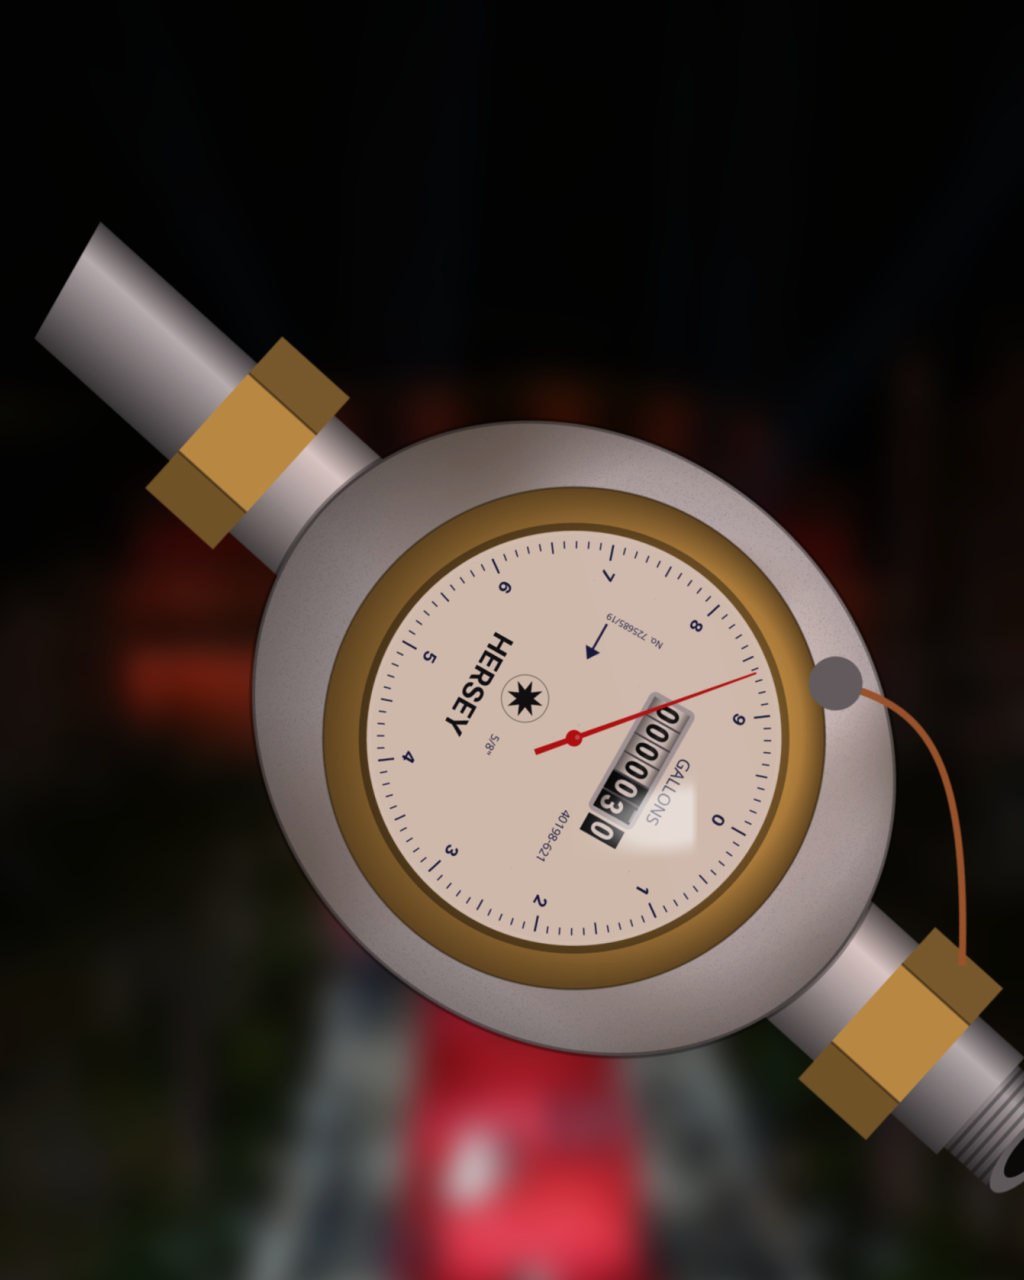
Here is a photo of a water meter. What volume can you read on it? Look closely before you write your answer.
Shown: 28.6 gal
